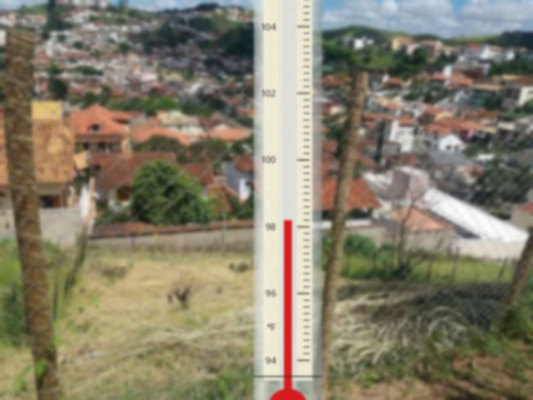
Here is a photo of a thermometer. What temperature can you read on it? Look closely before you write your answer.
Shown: 98.2 °F
